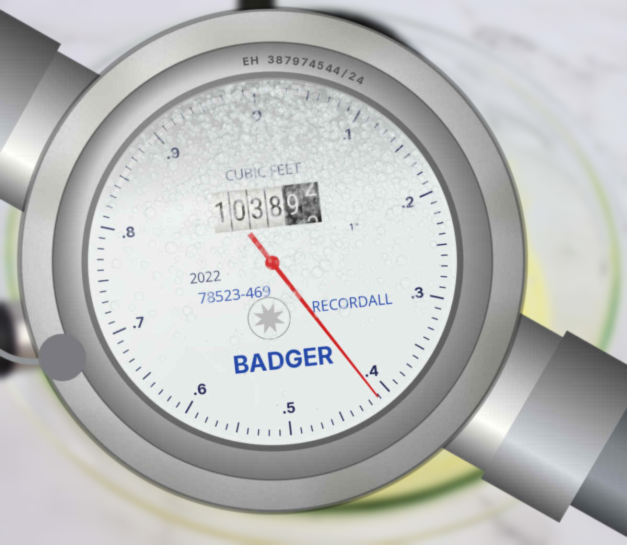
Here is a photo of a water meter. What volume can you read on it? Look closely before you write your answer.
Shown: 103892.41 ft³
